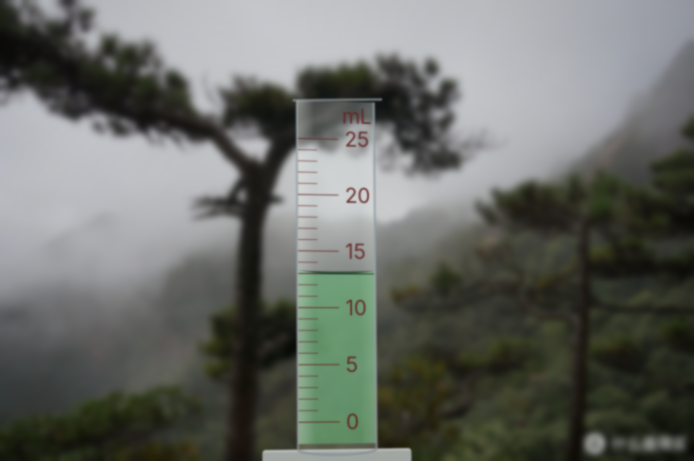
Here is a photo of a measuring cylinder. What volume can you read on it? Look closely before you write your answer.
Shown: 13 mL
